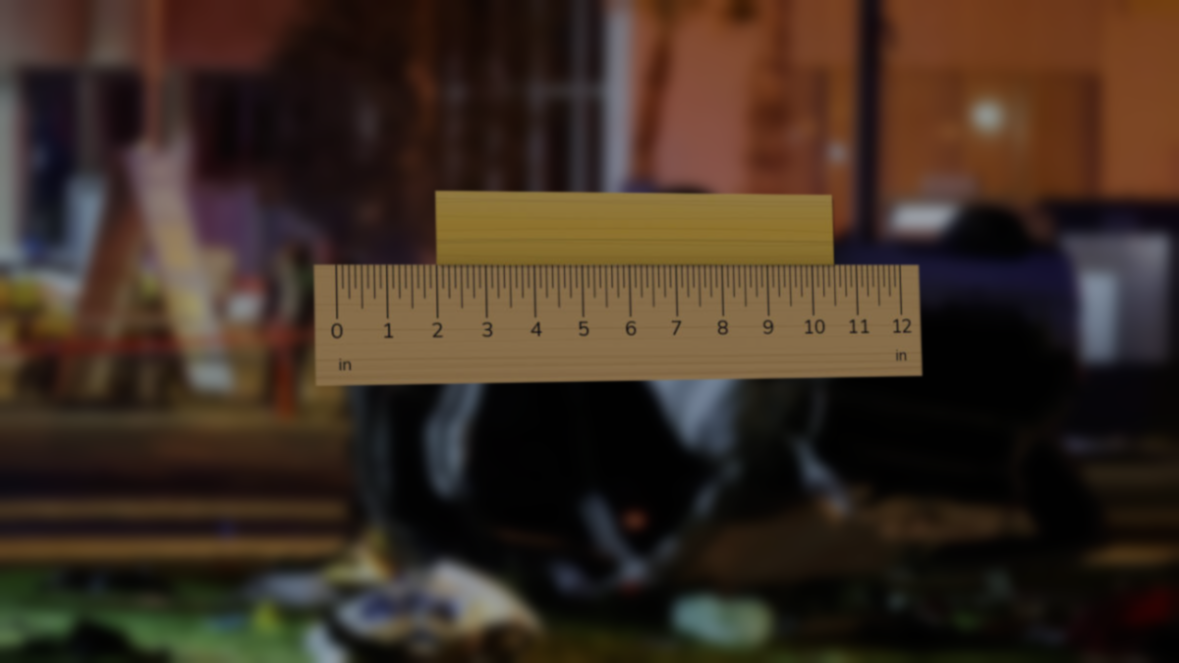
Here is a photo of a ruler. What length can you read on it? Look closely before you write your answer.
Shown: 8.5 in
